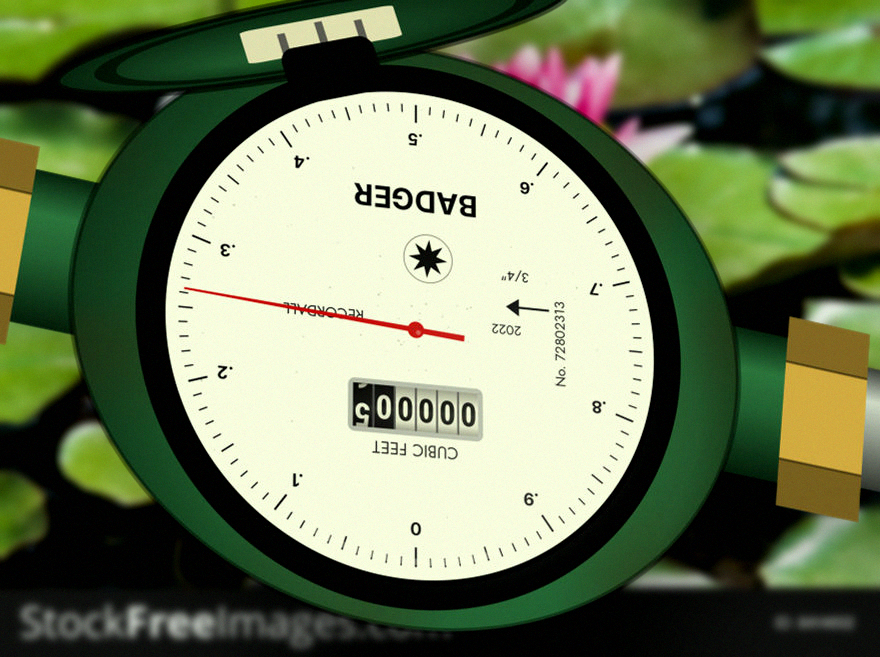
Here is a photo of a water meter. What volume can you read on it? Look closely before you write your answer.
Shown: 5.26 ft³
